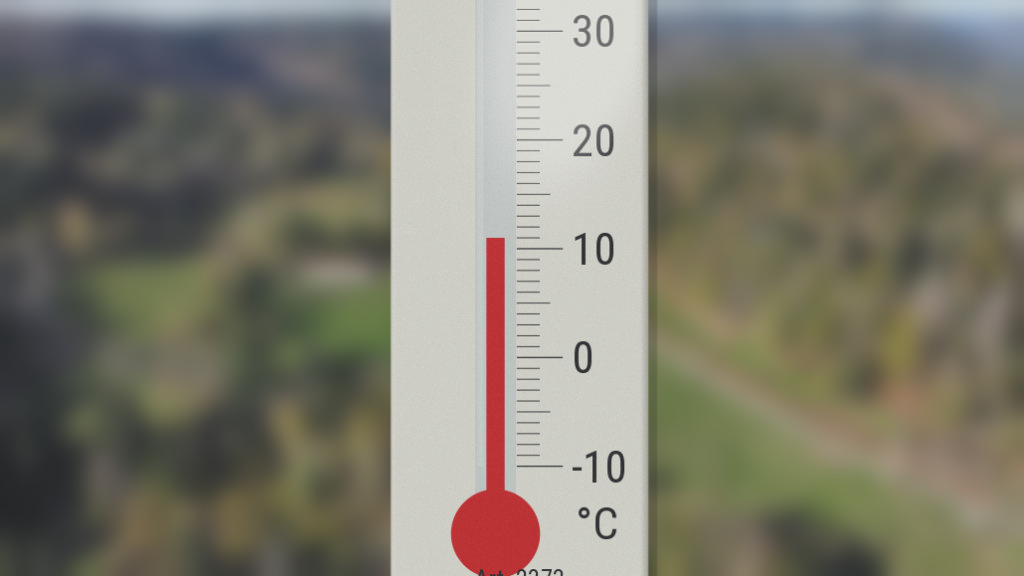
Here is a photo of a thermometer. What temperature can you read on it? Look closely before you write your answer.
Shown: 11 °C
